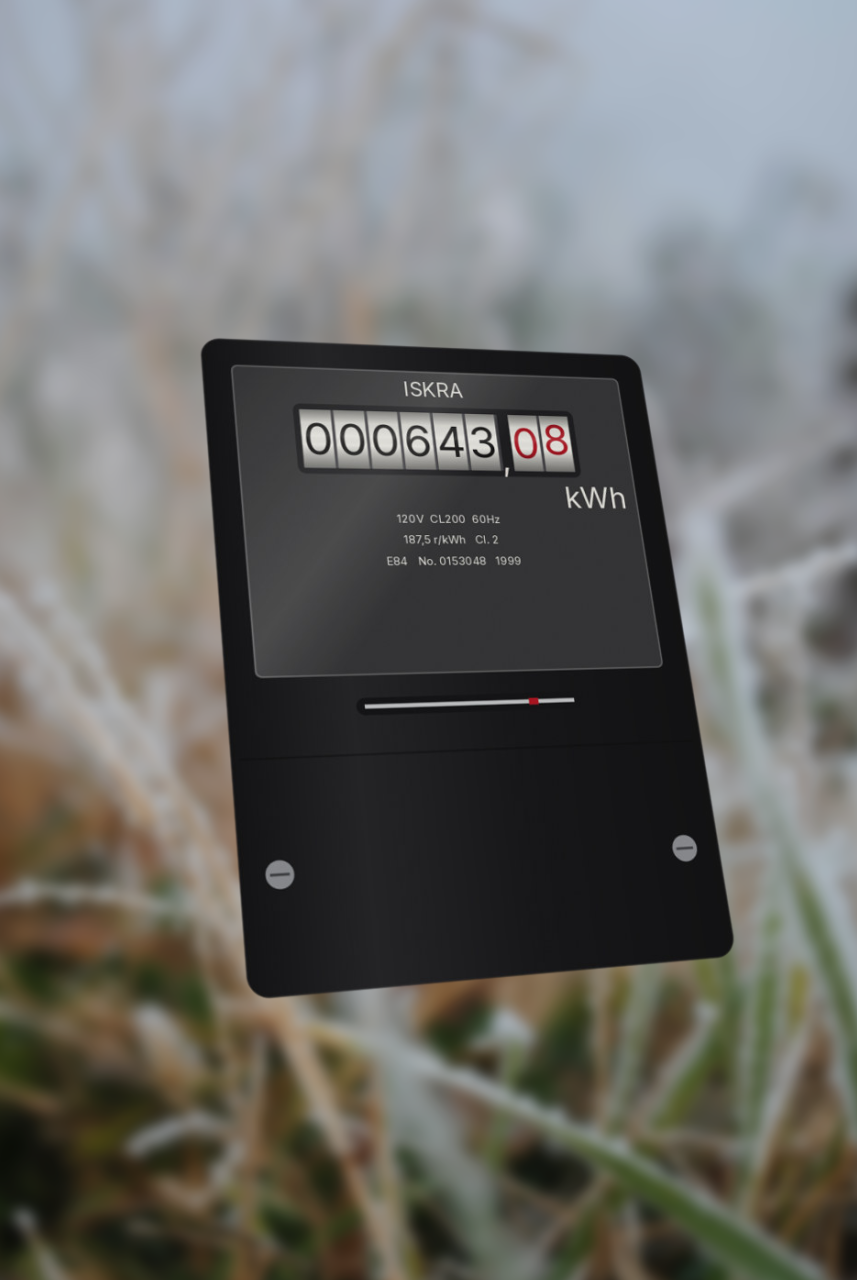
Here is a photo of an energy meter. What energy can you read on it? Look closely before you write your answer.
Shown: 643.08 kWh
